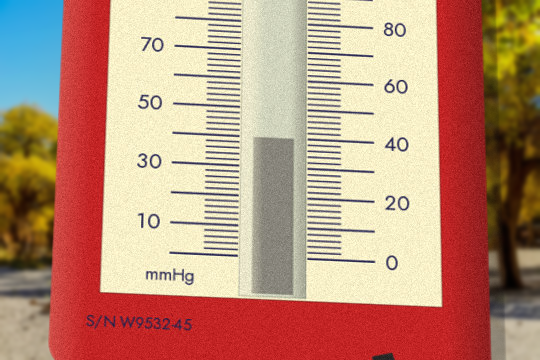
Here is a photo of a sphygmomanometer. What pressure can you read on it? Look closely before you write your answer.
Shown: 40 mmHg
